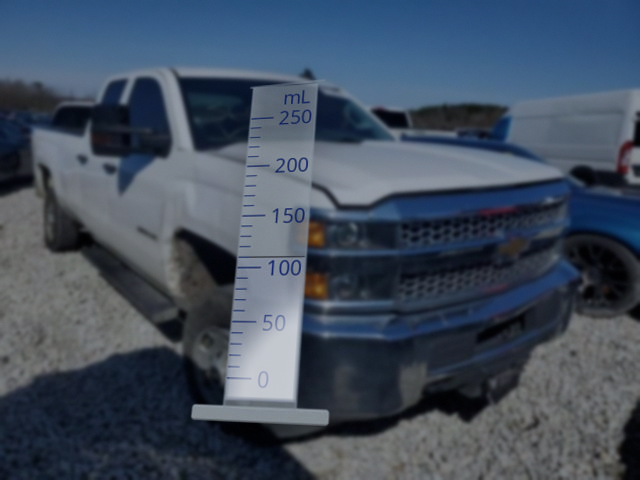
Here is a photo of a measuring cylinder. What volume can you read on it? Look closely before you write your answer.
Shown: 110 mL
